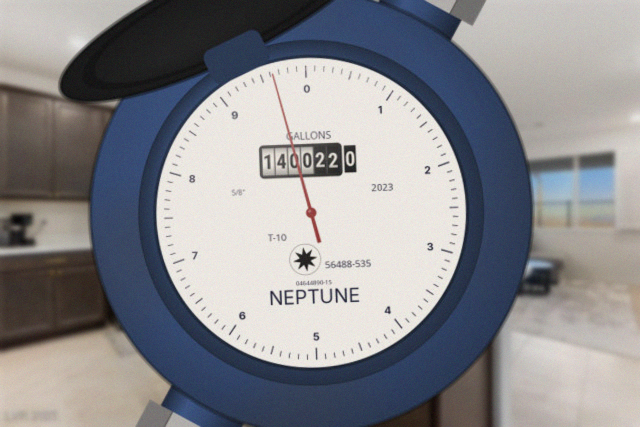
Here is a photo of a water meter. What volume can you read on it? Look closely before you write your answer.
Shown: 1400219.6 gal
